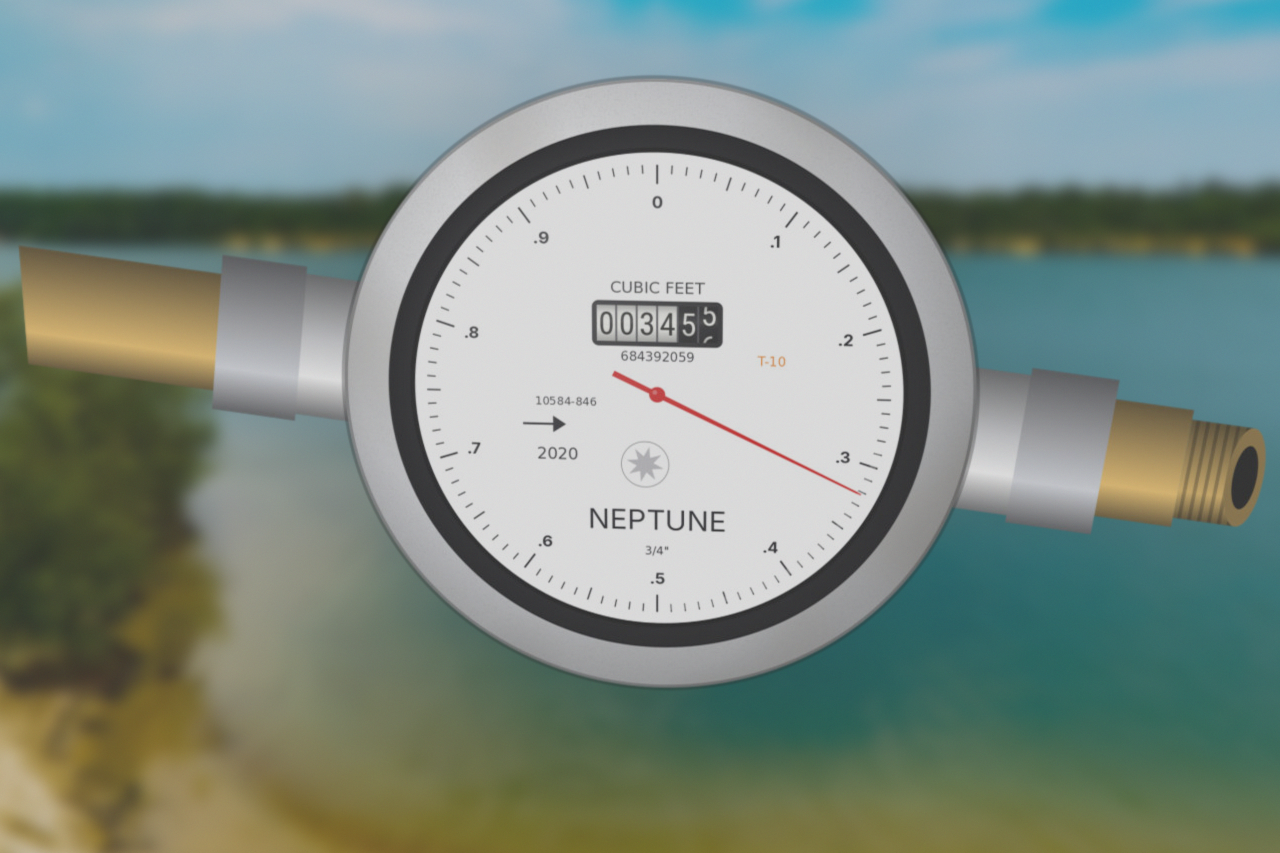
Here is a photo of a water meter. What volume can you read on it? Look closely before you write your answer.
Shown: 3455.32 ft³
